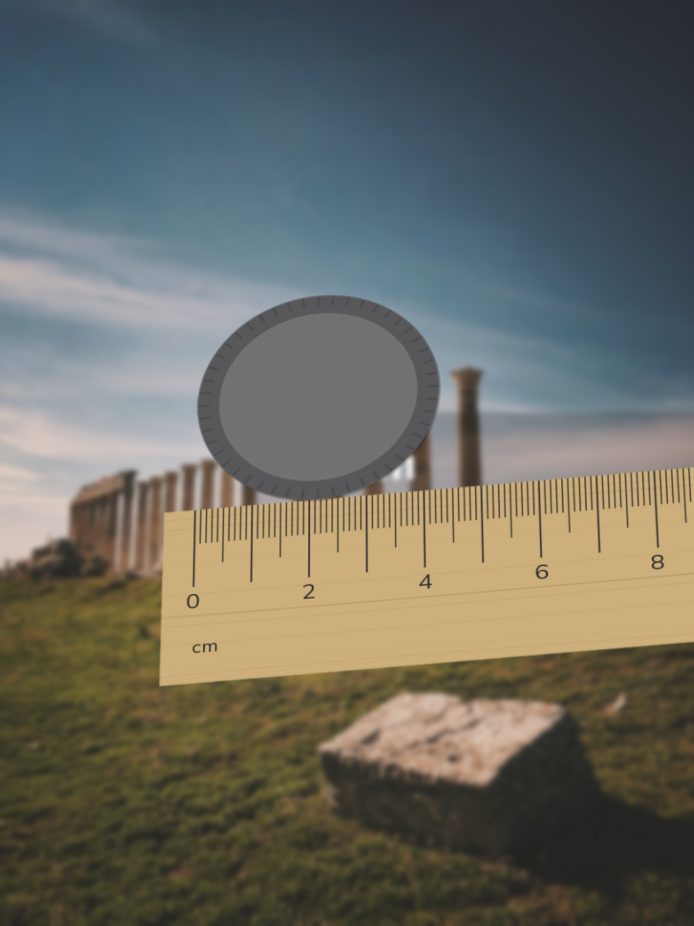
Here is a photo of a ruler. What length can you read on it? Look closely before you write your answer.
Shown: 4.3 cm
